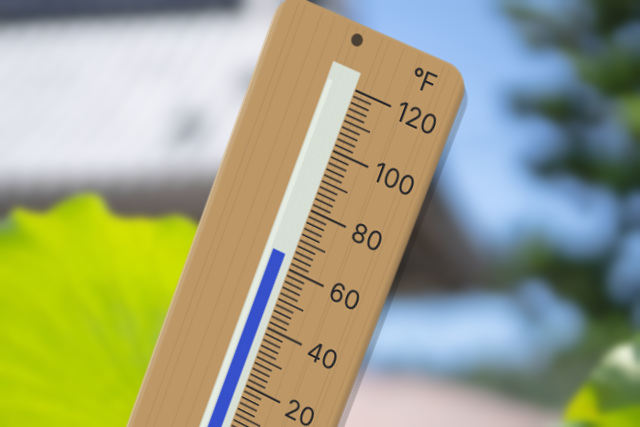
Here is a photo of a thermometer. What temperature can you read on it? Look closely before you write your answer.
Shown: 64 °F
